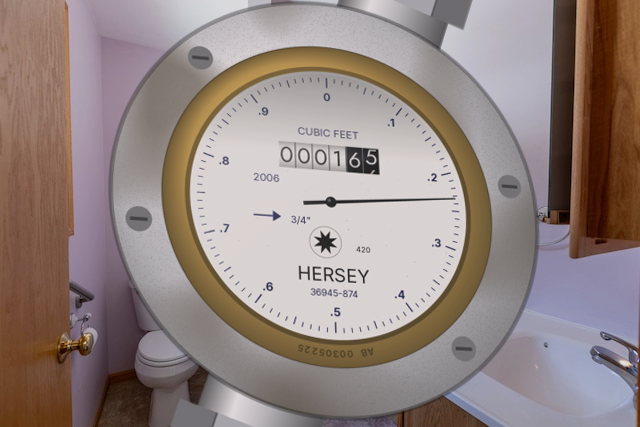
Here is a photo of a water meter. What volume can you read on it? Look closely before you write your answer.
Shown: 165.23 ft³
